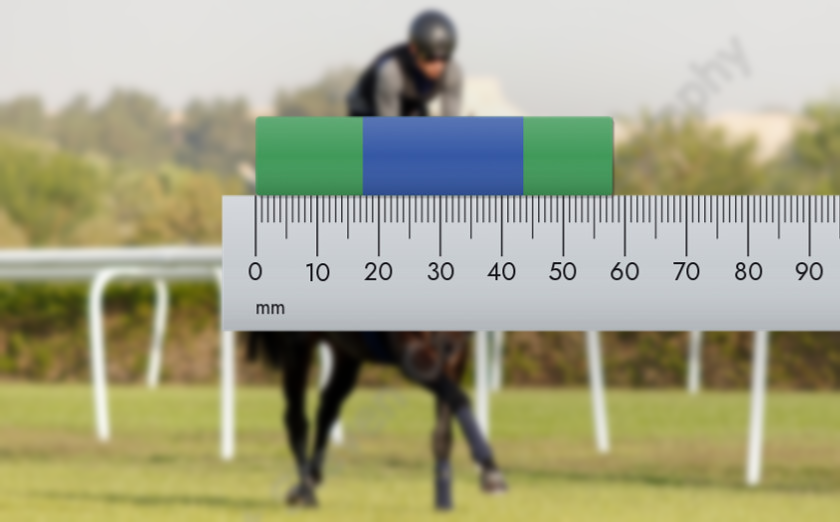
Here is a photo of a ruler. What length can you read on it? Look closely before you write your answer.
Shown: 58 mm
